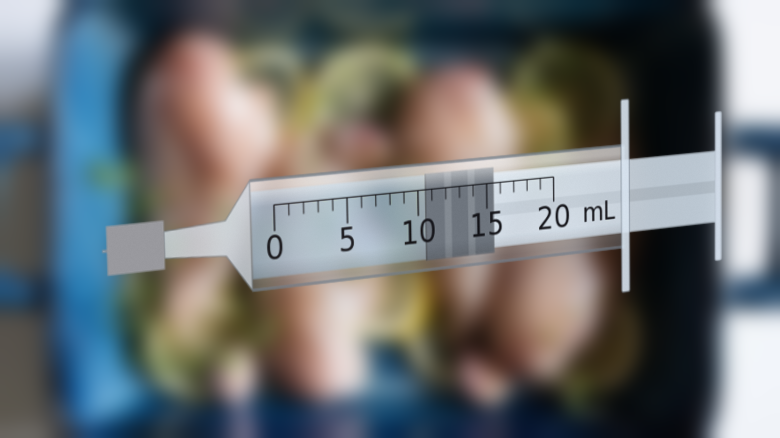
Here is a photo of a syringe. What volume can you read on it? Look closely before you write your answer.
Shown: 10.5 mL
